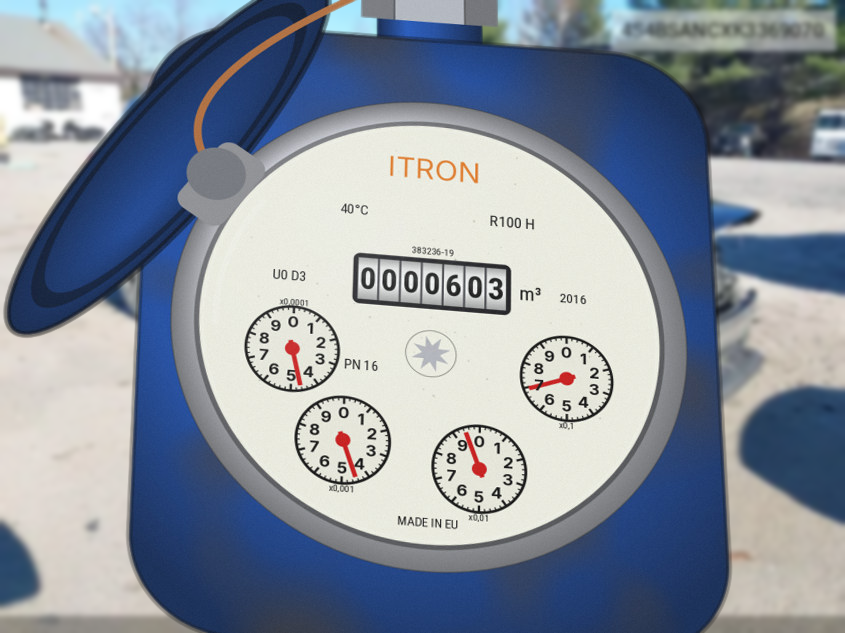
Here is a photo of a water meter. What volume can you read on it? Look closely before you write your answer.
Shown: 603.6944 m³
